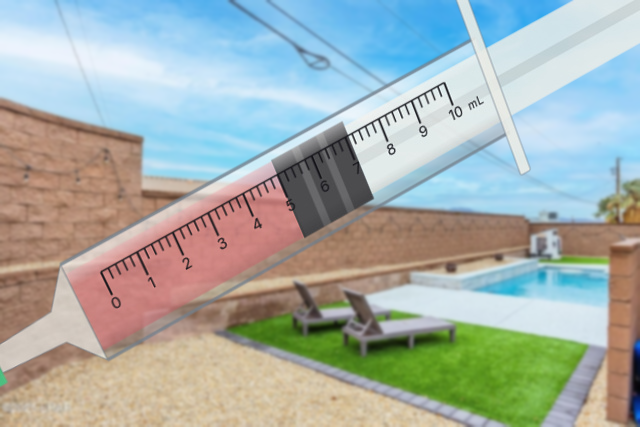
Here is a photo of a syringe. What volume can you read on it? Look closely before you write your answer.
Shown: 5 mL
